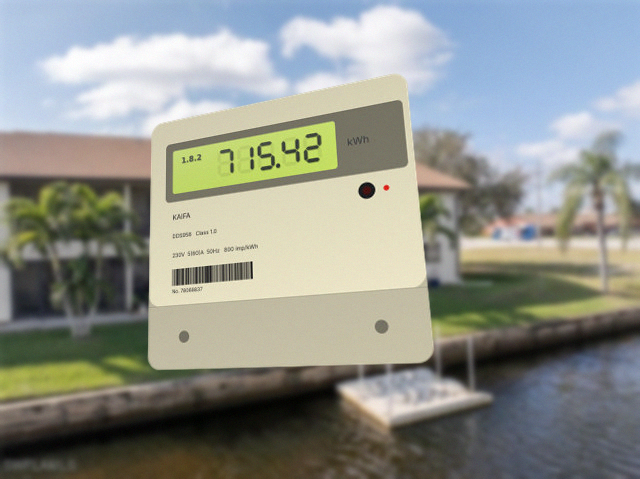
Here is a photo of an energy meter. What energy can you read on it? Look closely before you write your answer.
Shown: 715.42 kWh
